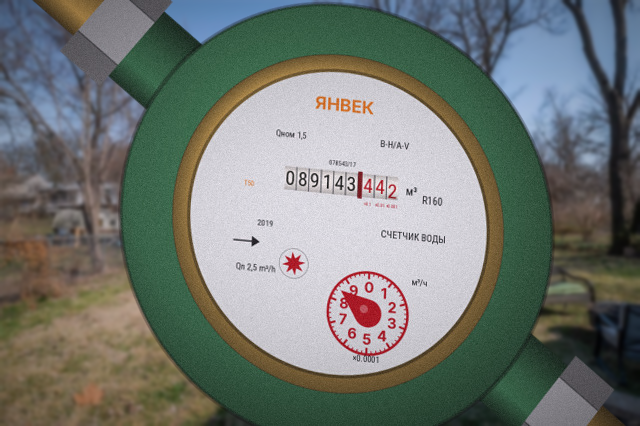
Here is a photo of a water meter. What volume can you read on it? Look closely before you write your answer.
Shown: 89143.4418 m³
